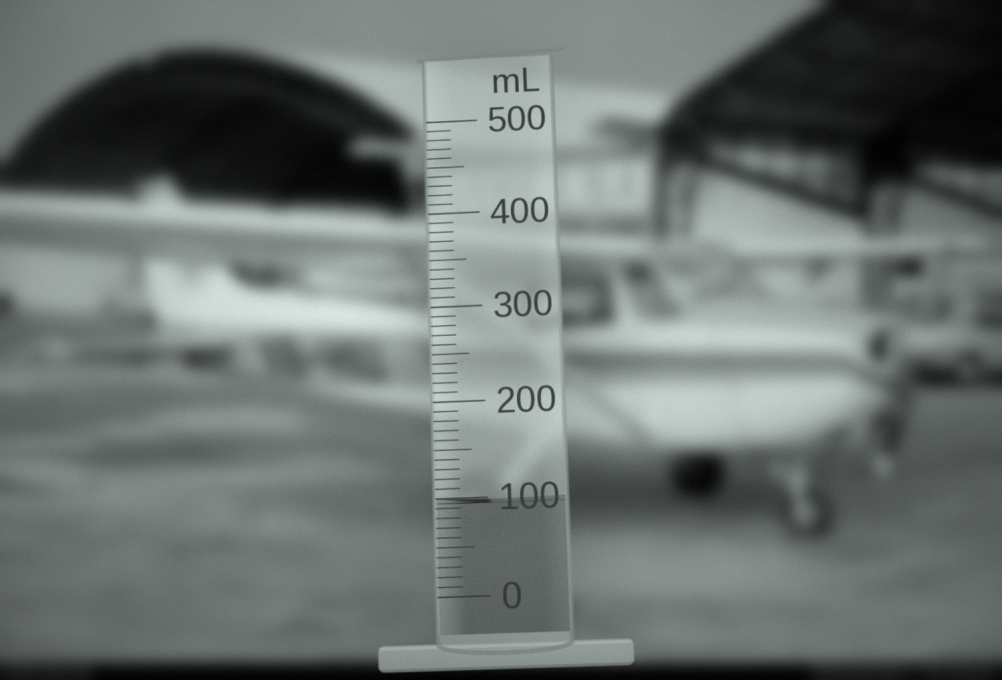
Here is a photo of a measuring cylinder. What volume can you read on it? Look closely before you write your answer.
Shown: 95 mL
